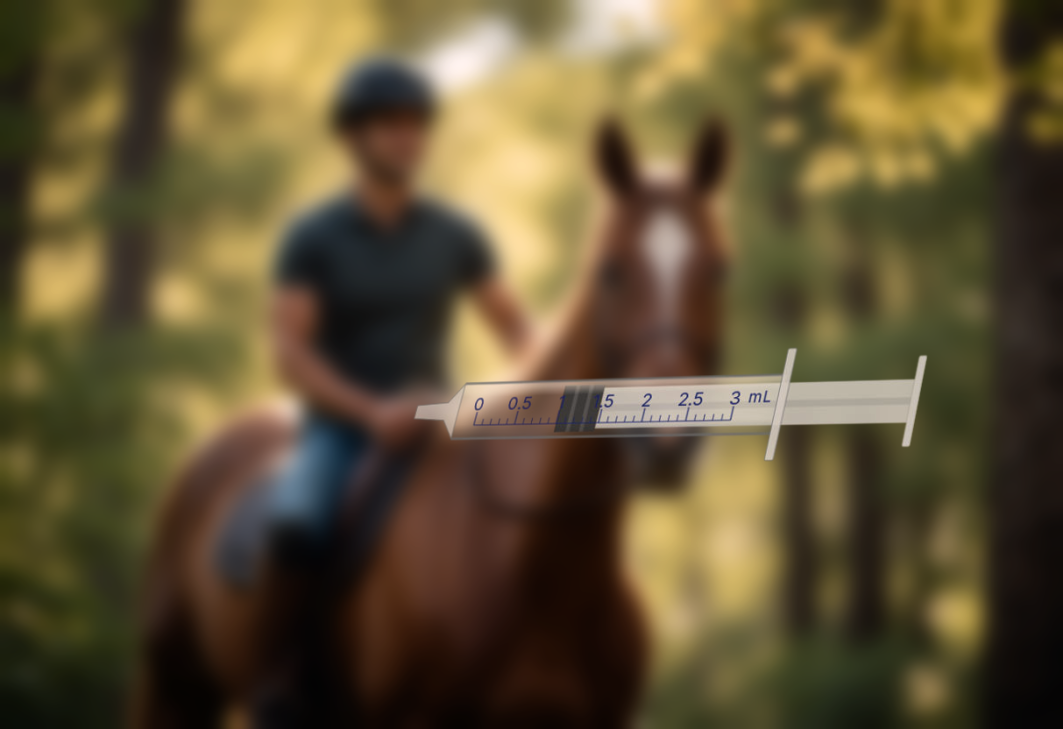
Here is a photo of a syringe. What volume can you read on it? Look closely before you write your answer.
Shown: 1 mL
